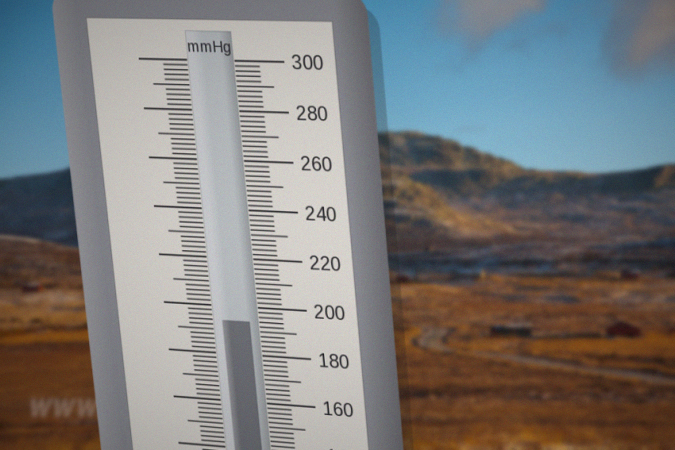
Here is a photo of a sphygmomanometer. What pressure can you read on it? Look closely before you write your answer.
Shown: 194 mmHg
